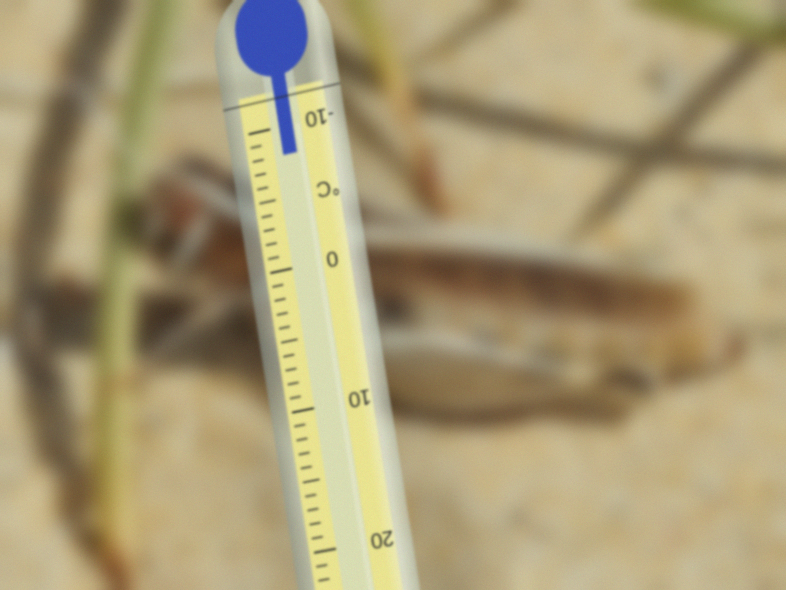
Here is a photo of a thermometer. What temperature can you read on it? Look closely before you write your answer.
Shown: -8 °C
